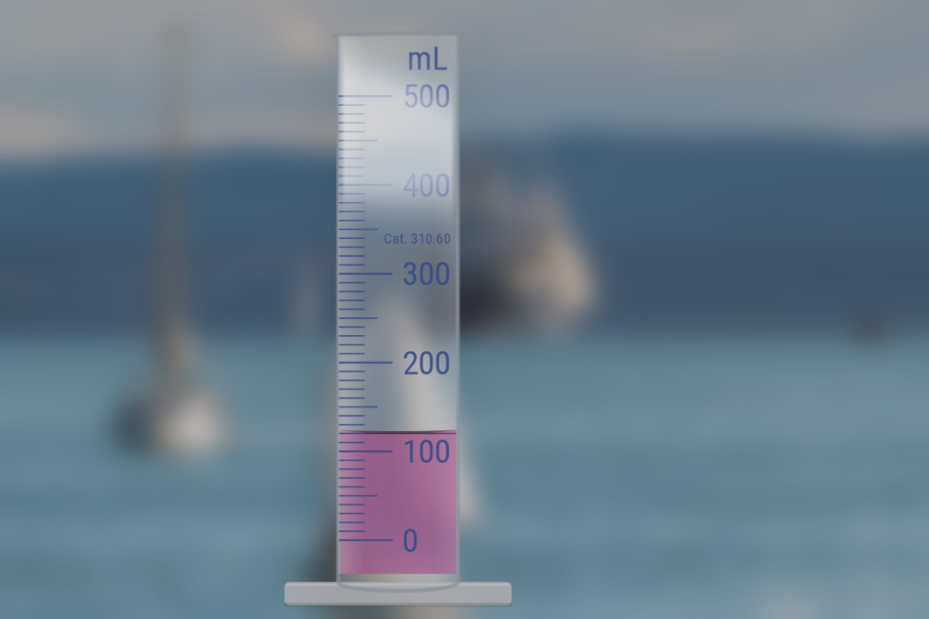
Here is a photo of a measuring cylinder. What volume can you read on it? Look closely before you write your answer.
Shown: 120 mL
